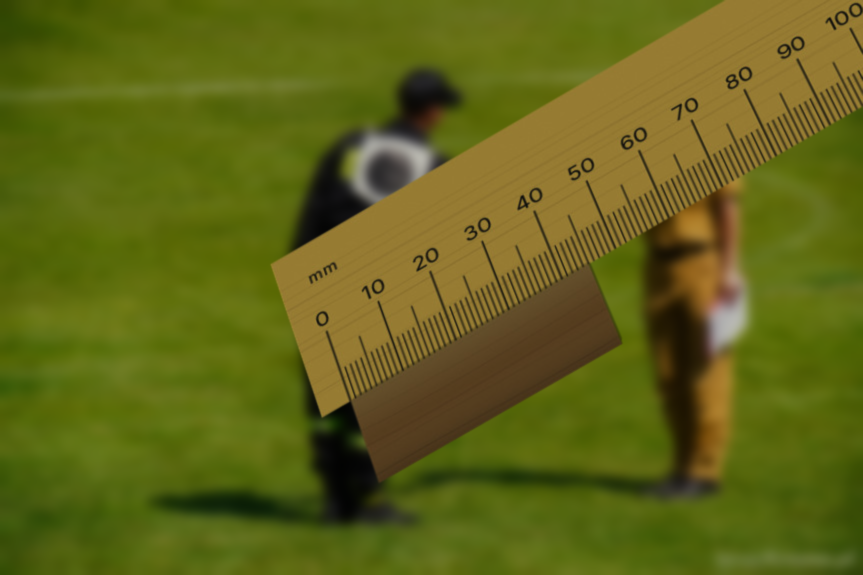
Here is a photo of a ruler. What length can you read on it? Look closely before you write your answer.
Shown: 45 mm
